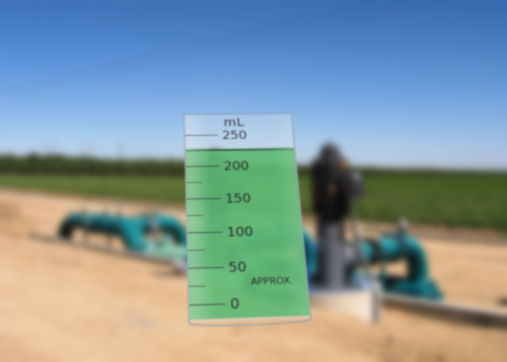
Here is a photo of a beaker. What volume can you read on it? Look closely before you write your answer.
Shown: 225 mL
